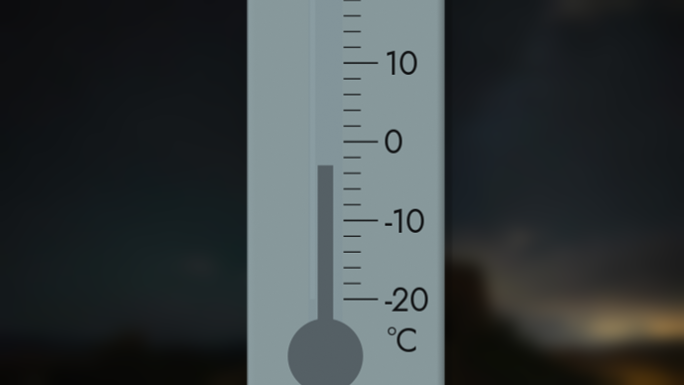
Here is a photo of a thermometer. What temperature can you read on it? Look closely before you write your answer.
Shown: -3 °C
